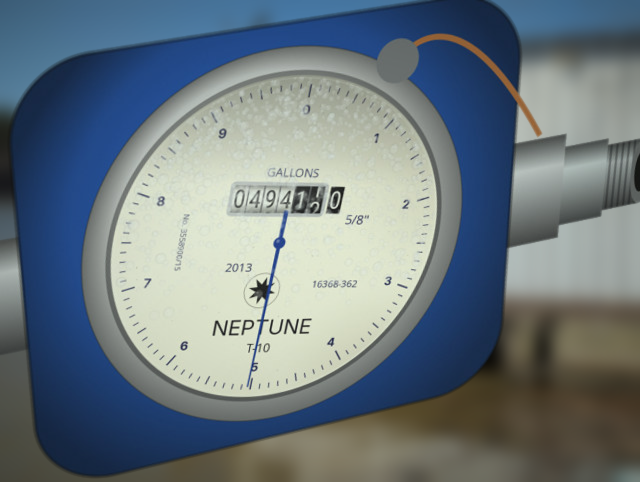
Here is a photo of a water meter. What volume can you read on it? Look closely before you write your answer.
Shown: 494115.0 gal
